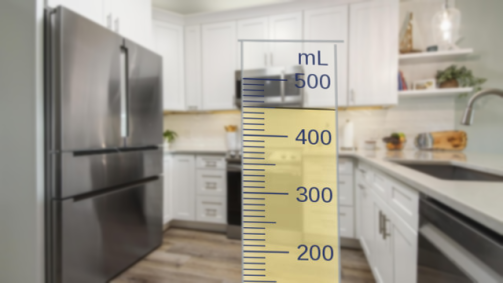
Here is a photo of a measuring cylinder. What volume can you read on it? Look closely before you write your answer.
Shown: 450 mL
